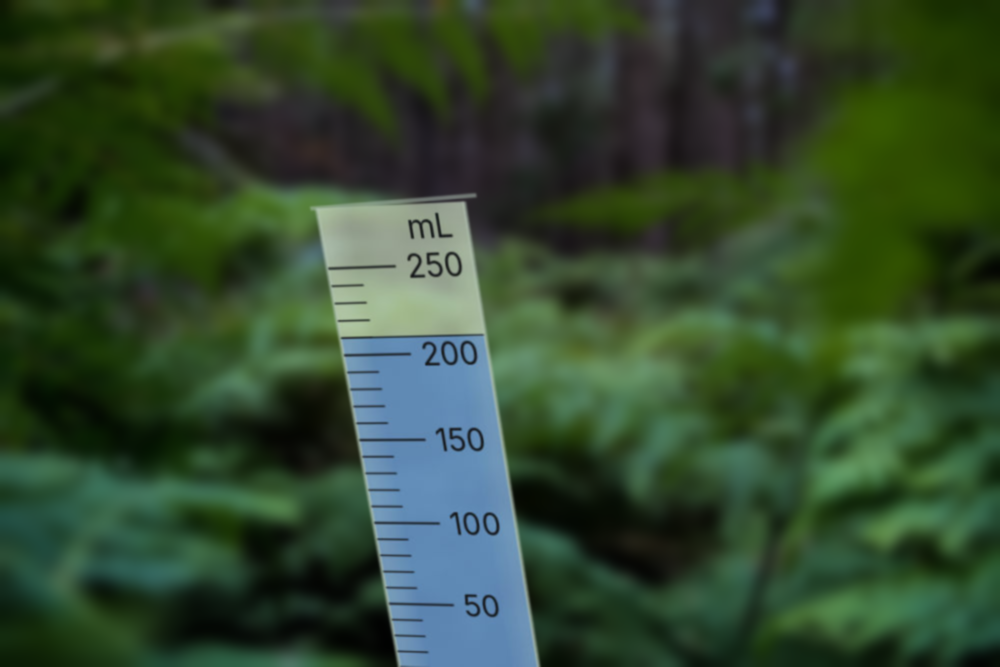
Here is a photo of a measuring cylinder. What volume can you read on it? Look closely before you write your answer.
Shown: 210 mL
